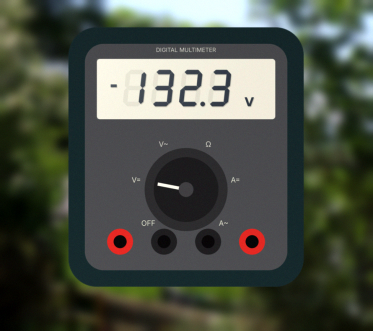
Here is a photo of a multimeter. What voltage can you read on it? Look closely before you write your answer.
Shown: -132.3 V
